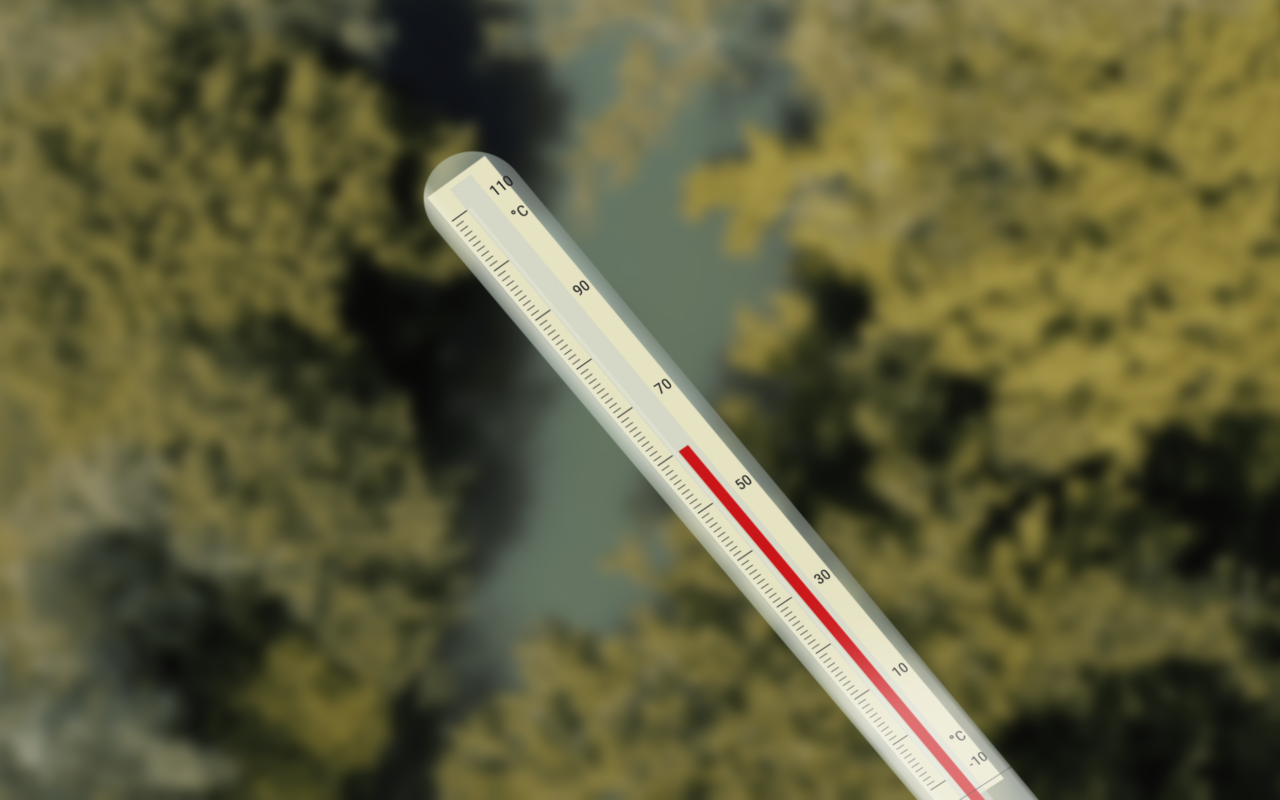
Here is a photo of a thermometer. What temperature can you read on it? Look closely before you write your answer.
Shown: 60 °C
